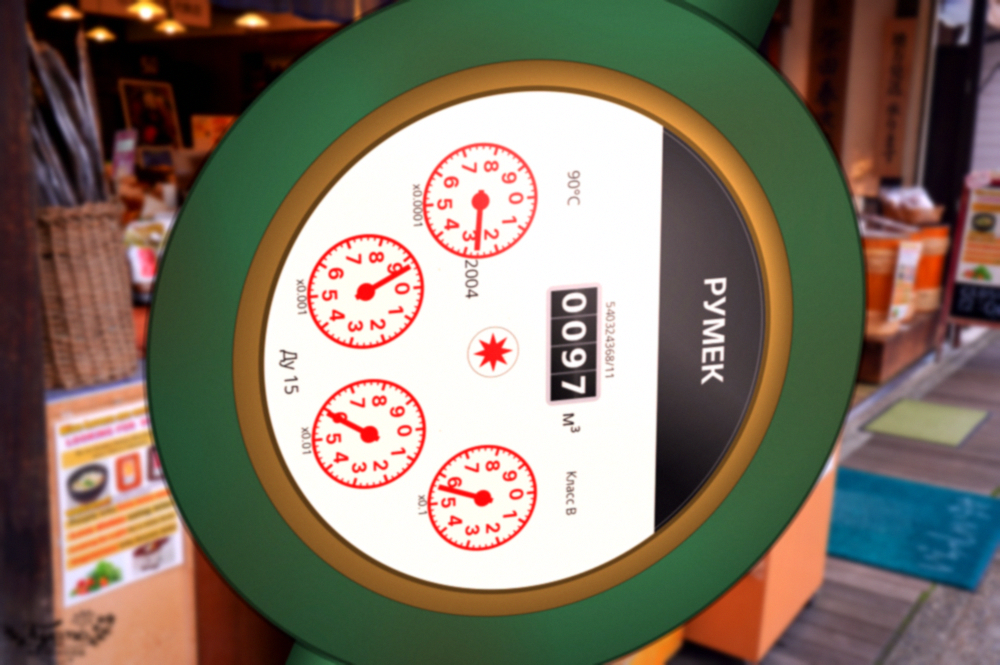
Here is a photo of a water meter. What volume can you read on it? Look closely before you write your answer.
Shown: 97.5592 m³
